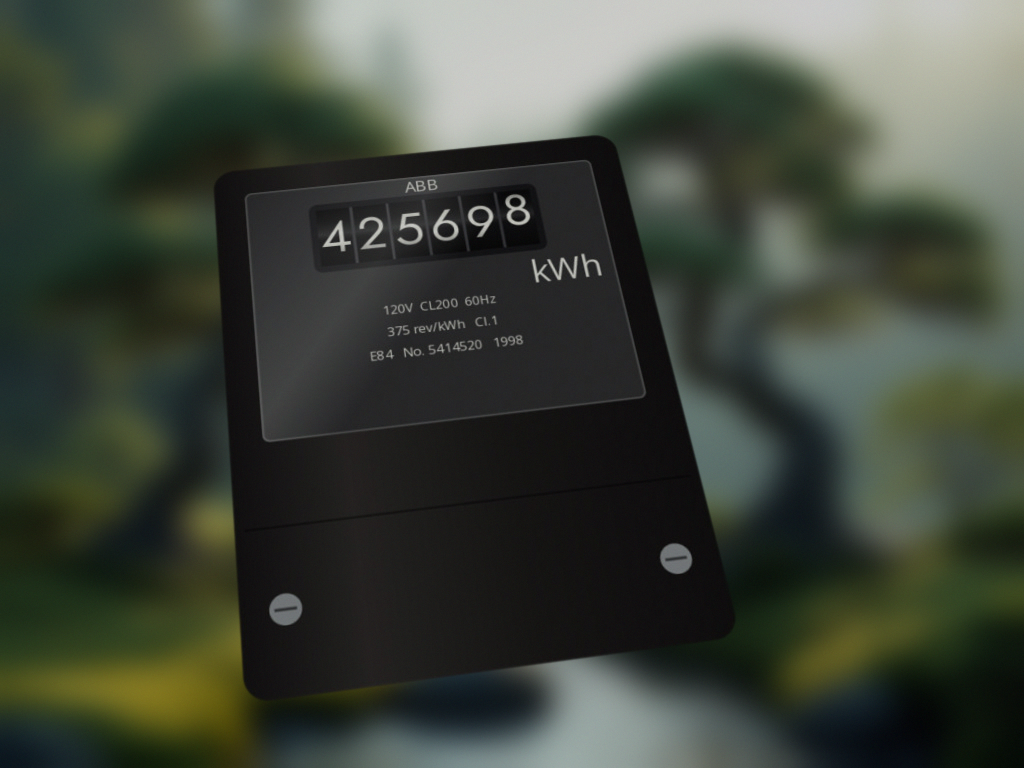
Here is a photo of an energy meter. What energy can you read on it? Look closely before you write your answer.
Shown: 425698 kWh
